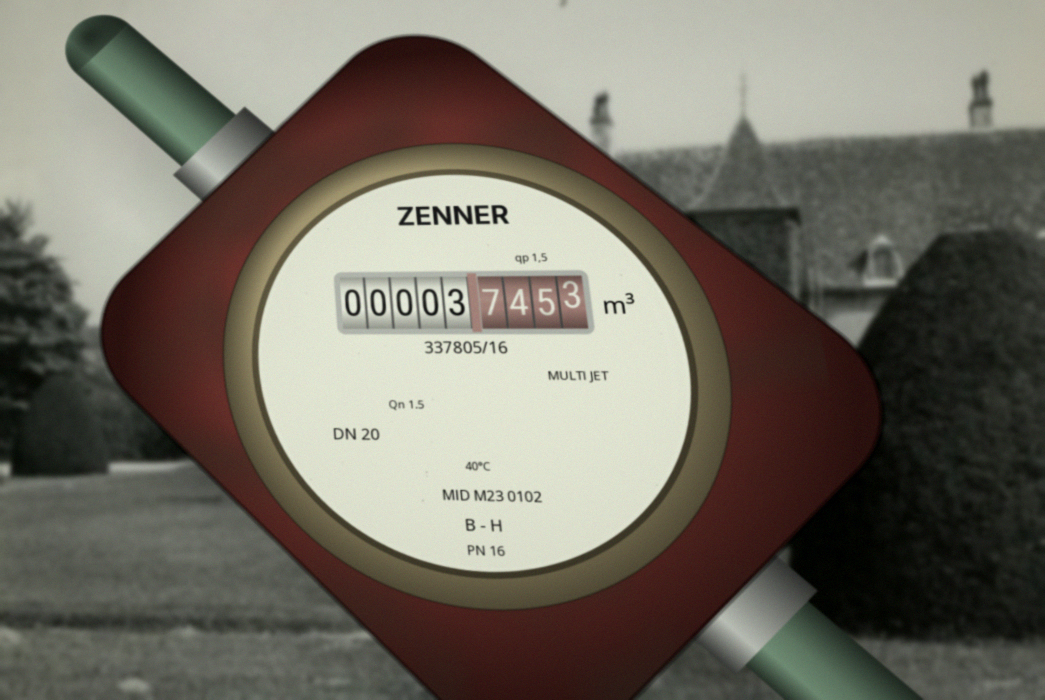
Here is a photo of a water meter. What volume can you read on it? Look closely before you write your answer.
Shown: 3.7453 m³
